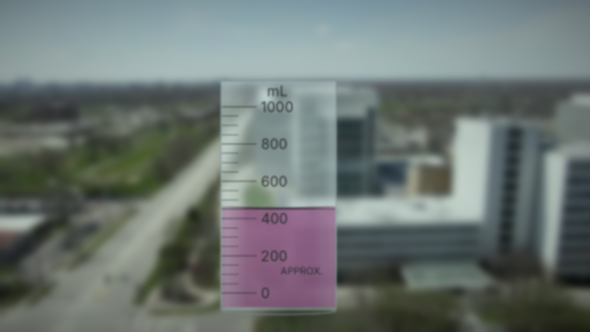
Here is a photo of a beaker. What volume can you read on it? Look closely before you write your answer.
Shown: 450 mL
